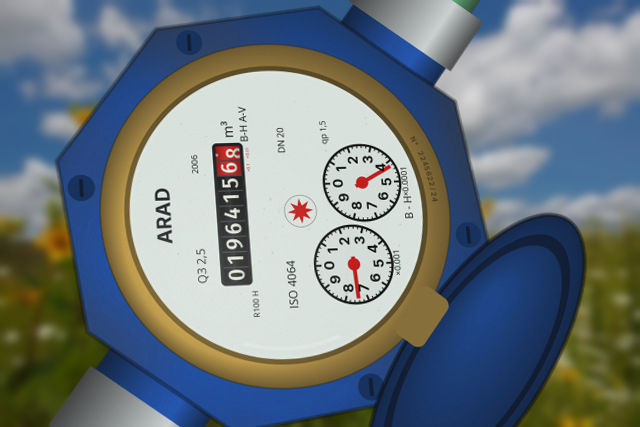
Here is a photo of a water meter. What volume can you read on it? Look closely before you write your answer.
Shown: 196415.6774 m³
